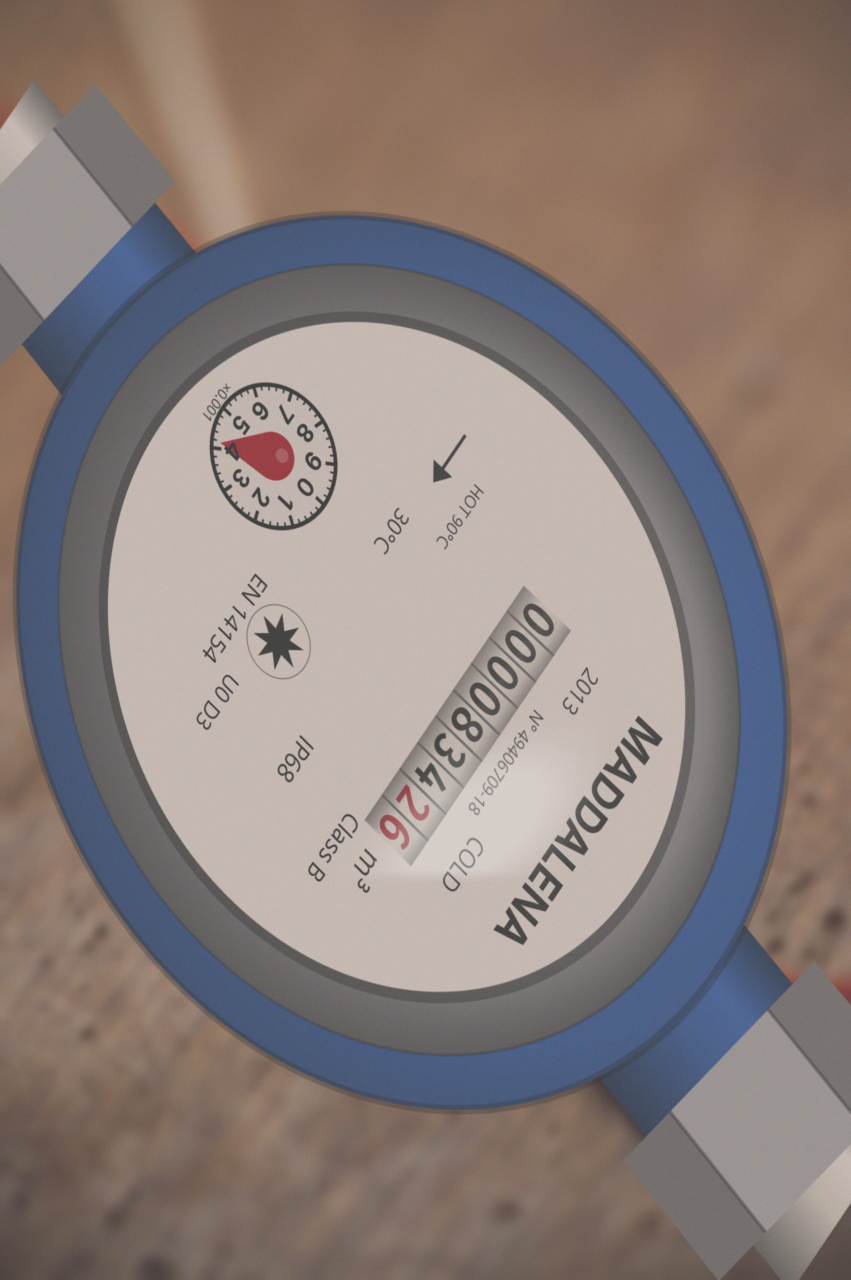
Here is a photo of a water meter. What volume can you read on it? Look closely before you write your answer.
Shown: 834.264 m³
